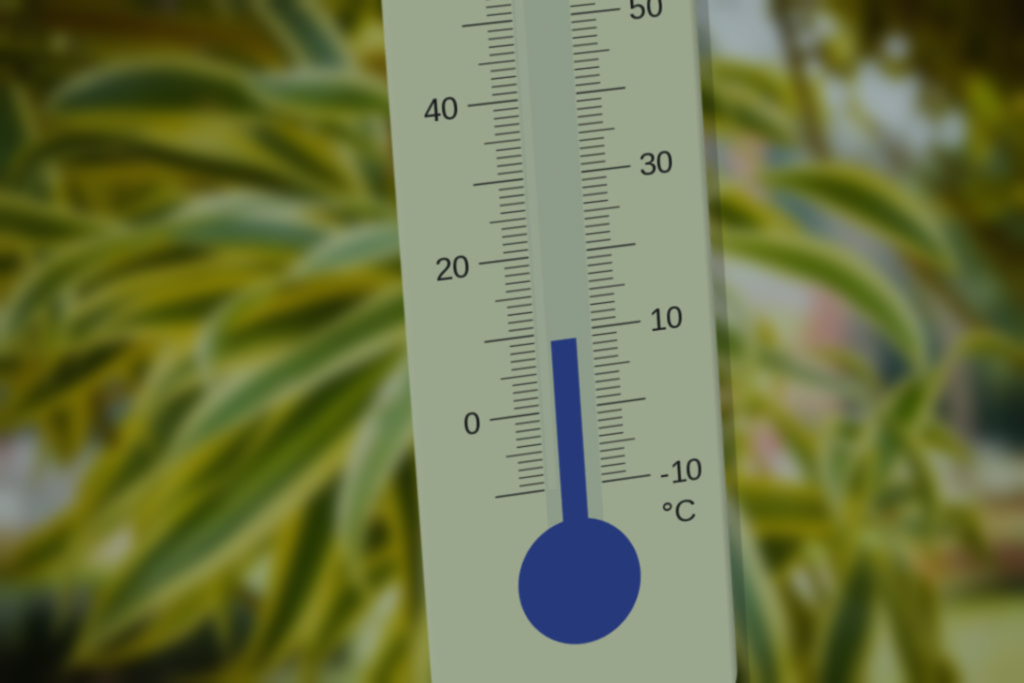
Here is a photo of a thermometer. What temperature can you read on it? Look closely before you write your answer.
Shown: 9 °C
